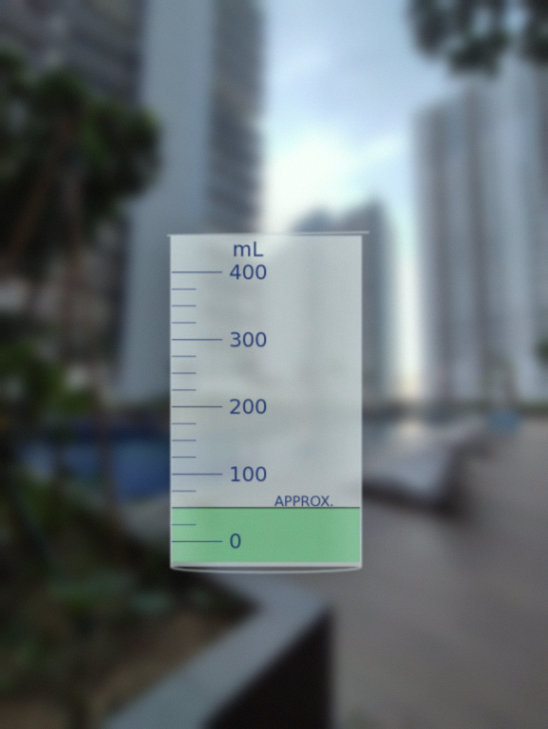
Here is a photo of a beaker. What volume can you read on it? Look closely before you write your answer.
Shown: 50 mL
